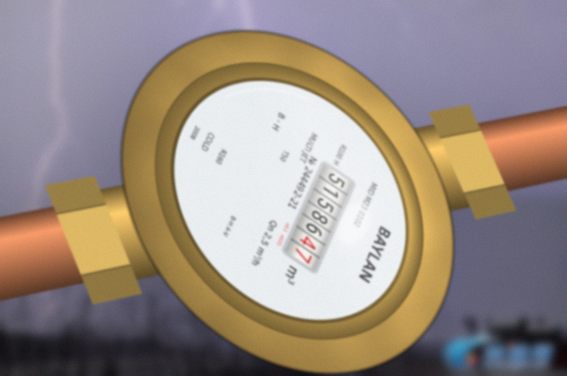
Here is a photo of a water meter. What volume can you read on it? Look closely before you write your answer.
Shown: 51586.47 m³
